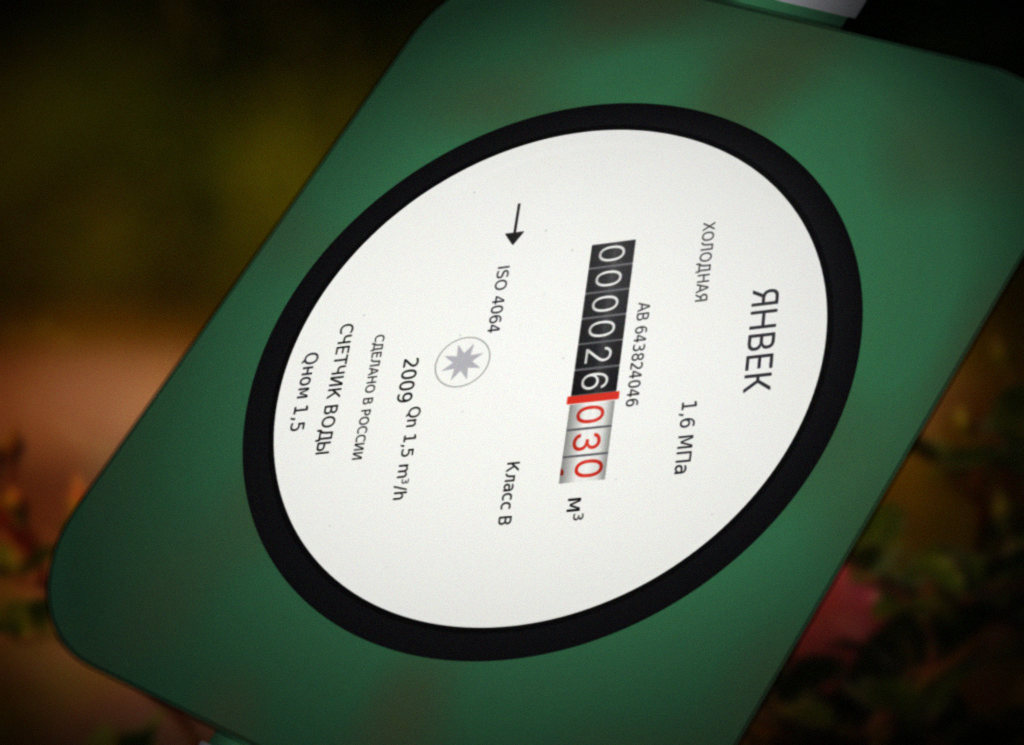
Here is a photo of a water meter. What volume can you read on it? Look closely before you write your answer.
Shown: 26.030 m³
